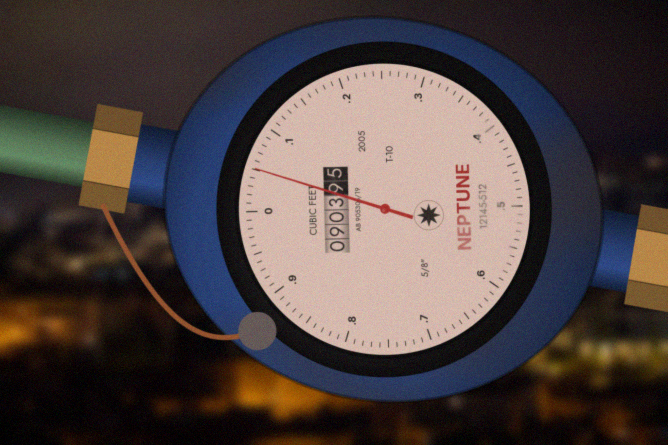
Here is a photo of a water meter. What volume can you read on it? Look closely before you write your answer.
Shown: 90395.05 ft³
